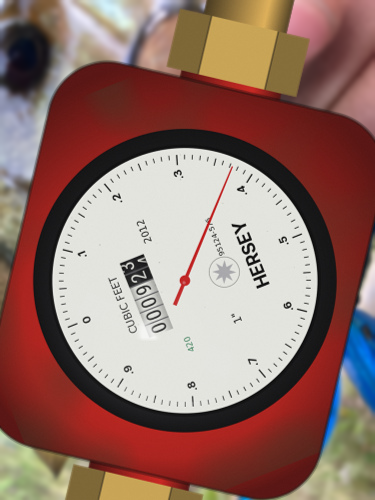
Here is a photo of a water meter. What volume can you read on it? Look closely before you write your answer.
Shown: 923.37 ft³
